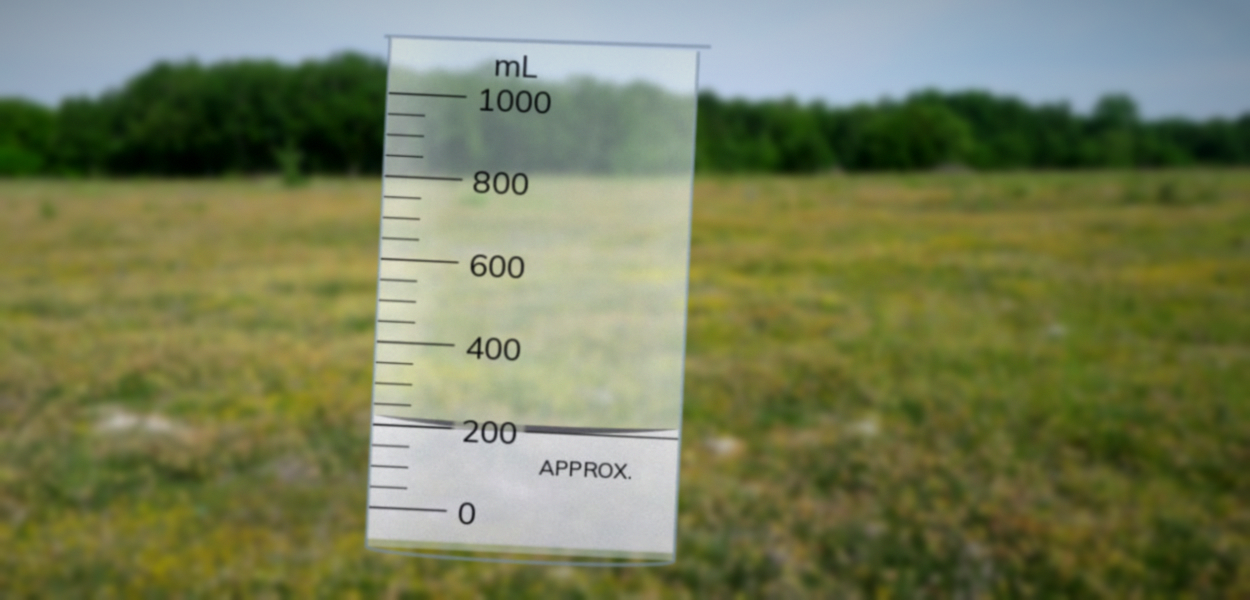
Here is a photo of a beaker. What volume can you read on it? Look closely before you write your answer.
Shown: 200 mL
